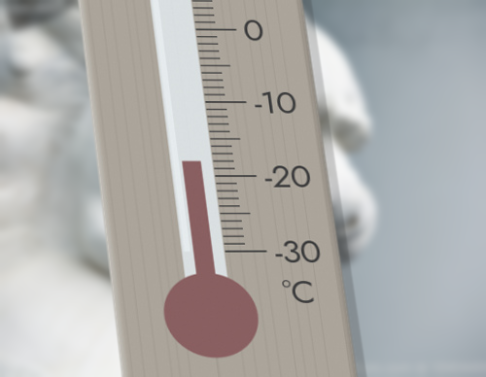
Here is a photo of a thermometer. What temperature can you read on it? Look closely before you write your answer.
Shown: -18 °C
